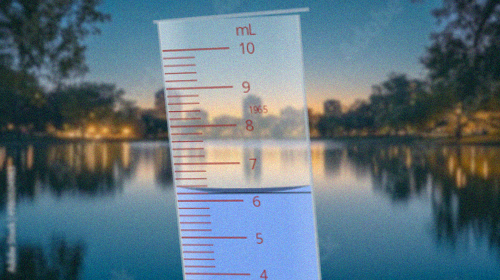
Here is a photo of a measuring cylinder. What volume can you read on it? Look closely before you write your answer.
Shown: 6.2 mL
